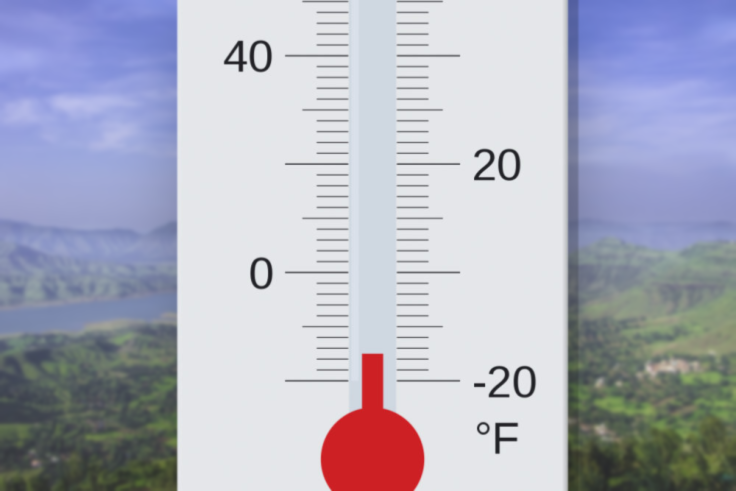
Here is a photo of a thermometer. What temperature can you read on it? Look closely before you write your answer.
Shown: -15 °F
